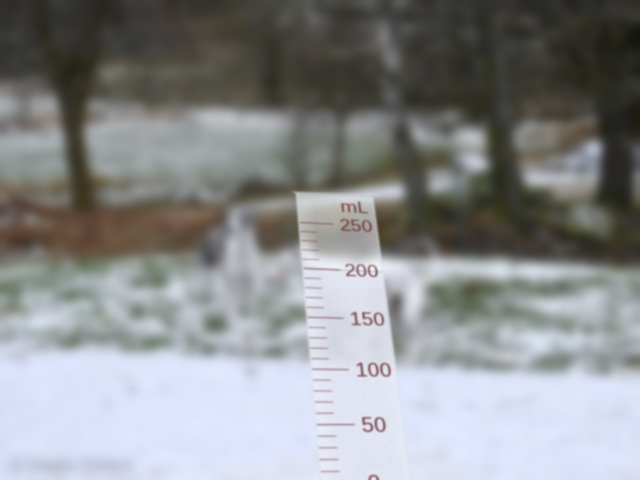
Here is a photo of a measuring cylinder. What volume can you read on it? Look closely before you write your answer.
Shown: 200 mL
